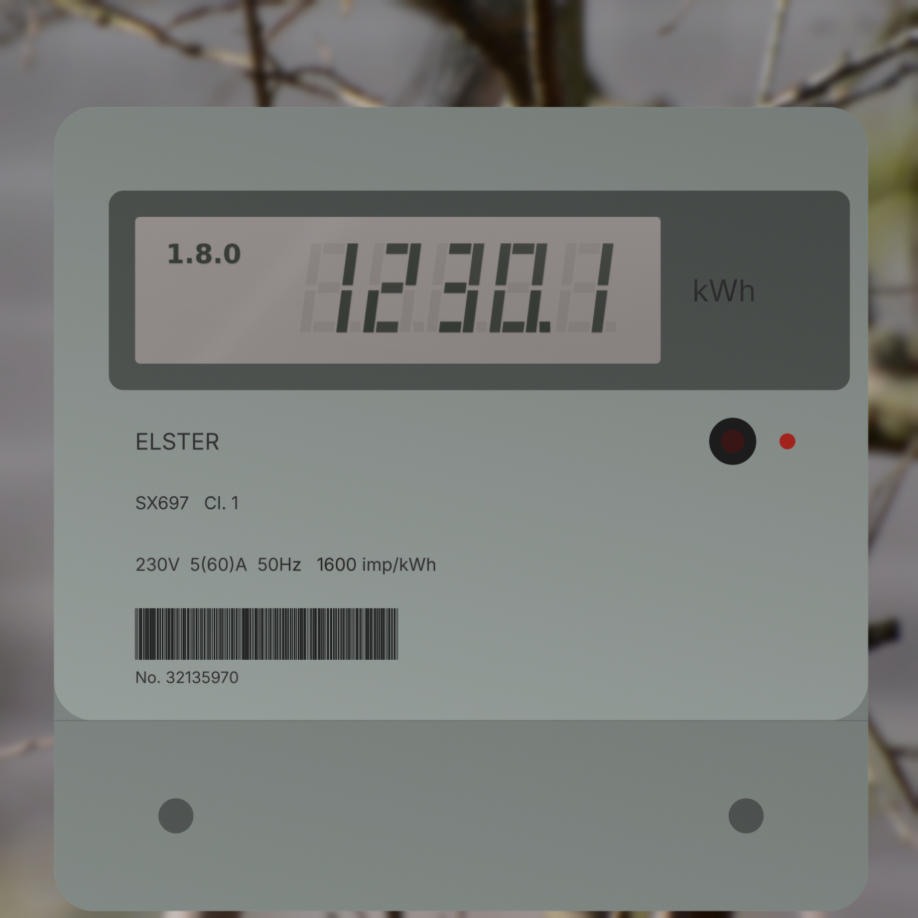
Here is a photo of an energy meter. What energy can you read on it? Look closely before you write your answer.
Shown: 1230.1 kWh
